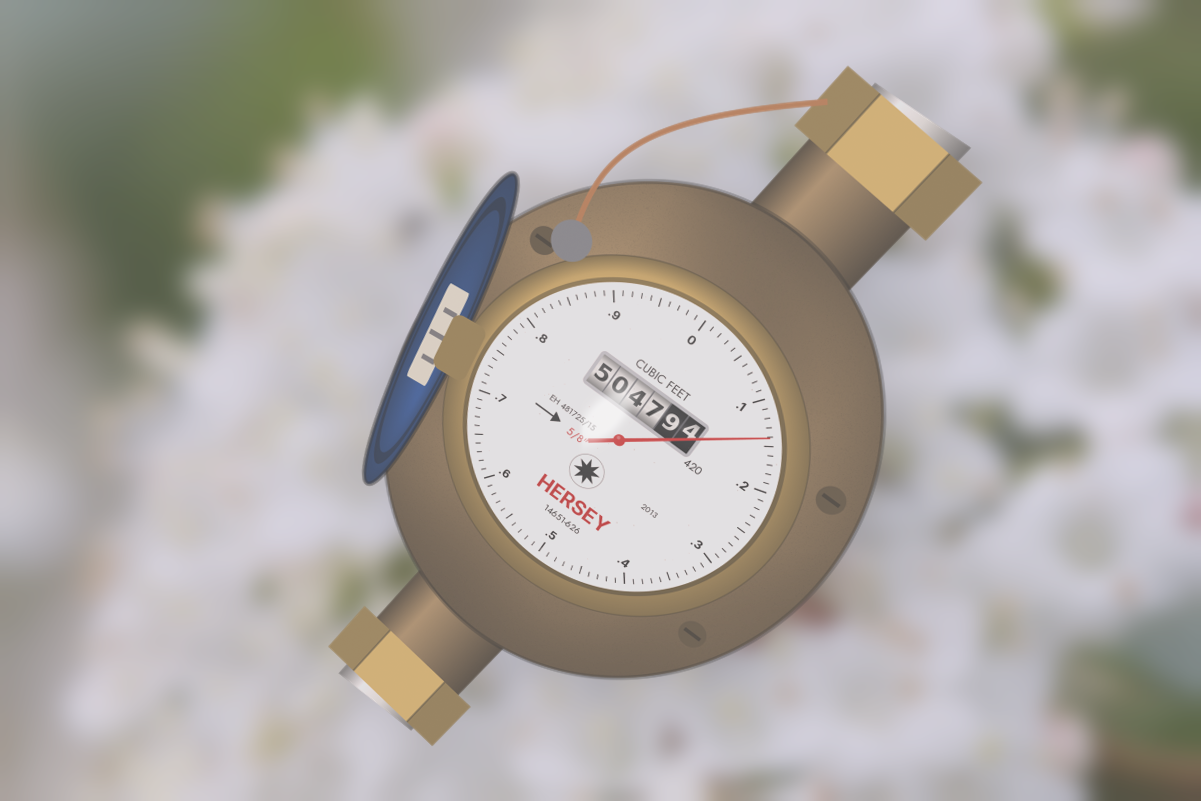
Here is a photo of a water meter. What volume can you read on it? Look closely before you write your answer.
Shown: 504794.14 ft³
